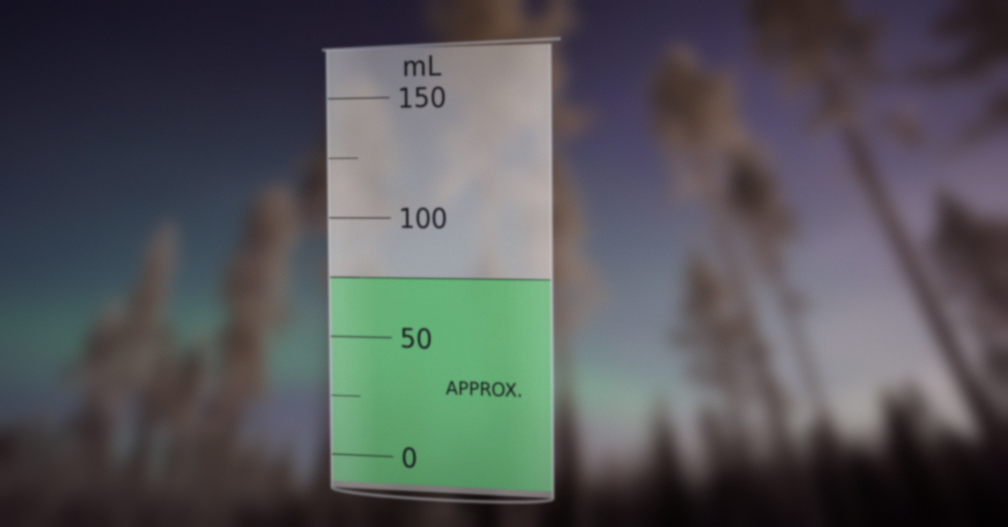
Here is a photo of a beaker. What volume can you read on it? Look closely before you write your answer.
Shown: 75 mL
